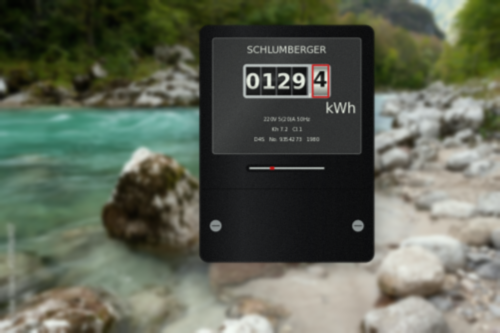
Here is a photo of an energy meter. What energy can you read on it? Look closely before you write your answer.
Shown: 129.4 kWh
